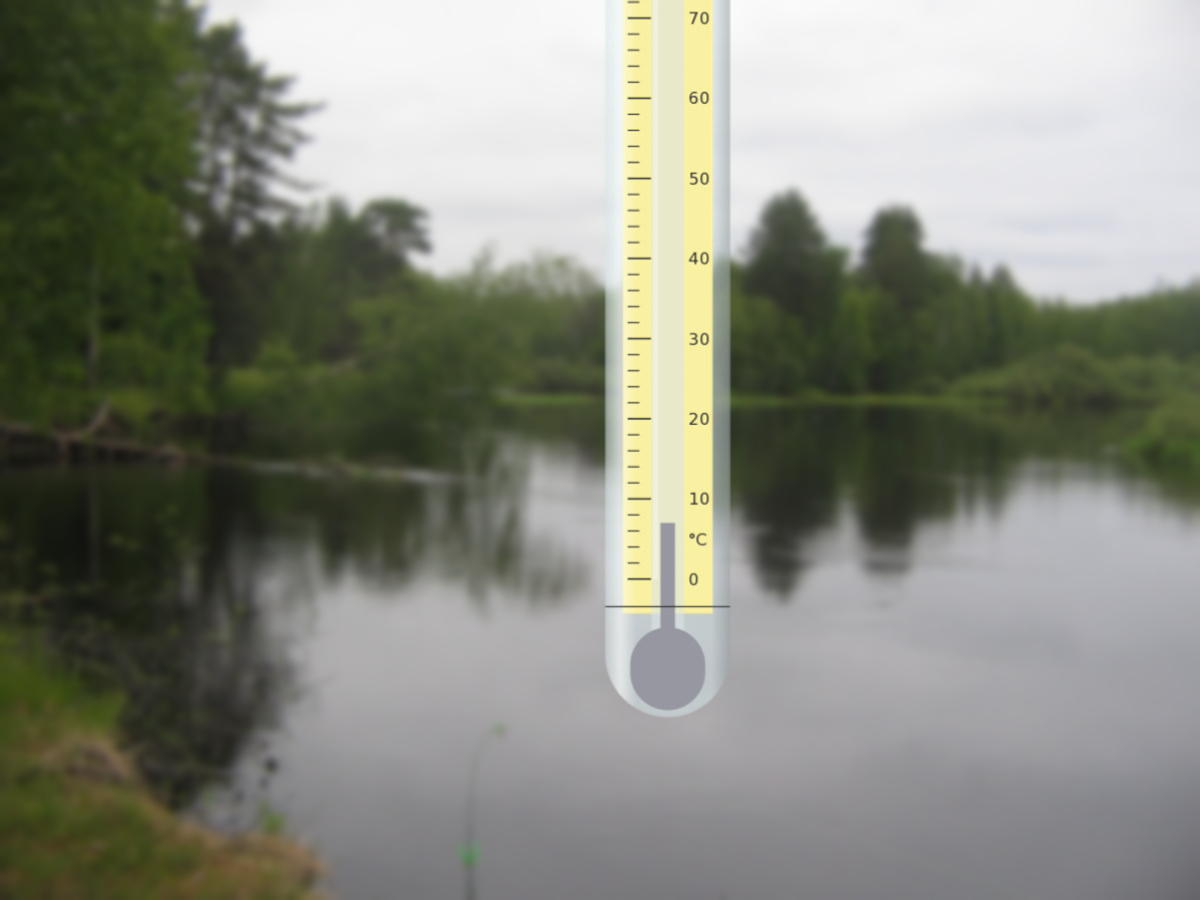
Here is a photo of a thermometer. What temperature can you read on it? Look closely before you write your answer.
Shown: 7 °C
